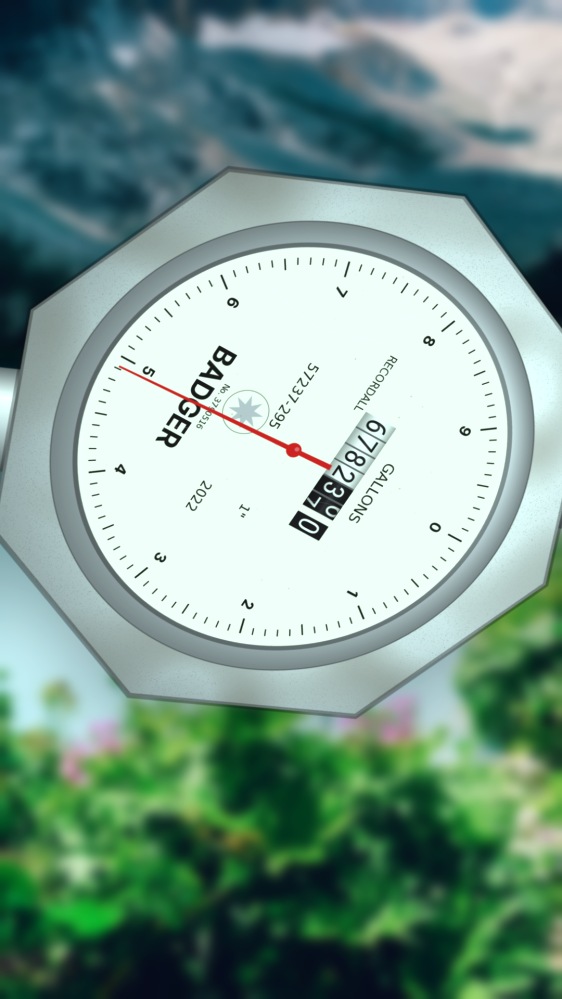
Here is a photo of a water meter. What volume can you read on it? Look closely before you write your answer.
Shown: 6782364.9 gal
